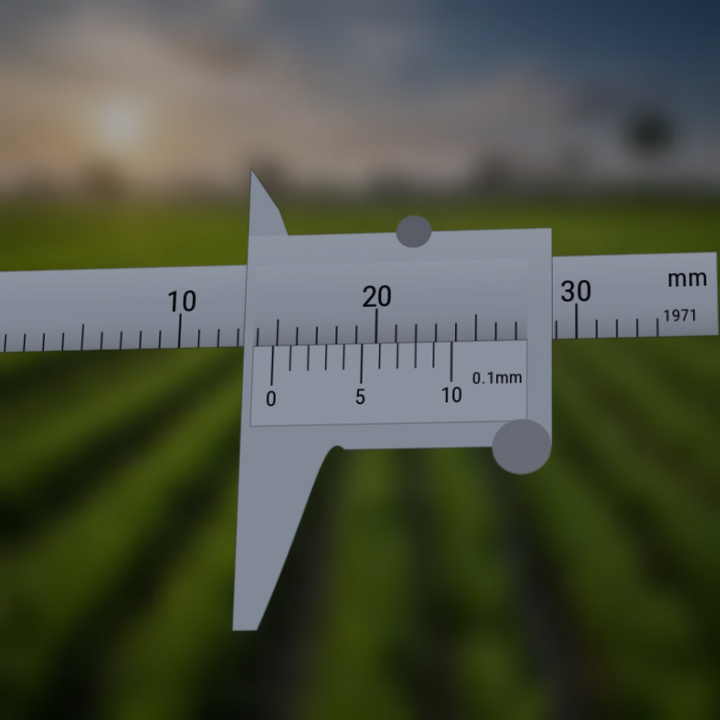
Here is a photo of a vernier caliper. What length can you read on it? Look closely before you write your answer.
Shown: 14.8 mm
